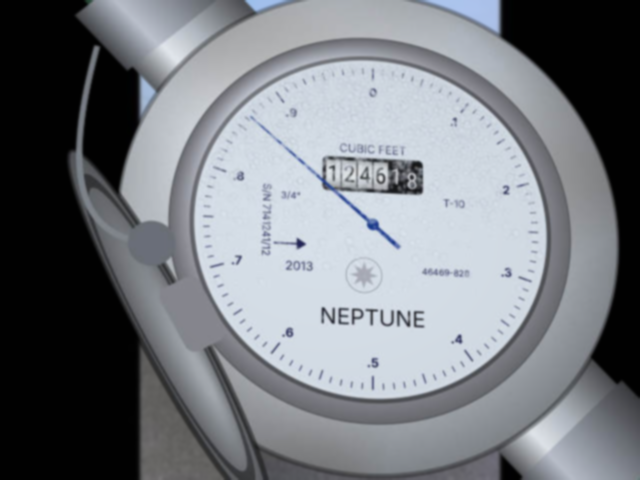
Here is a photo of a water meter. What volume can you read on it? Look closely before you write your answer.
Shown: 124617.86 ft³
